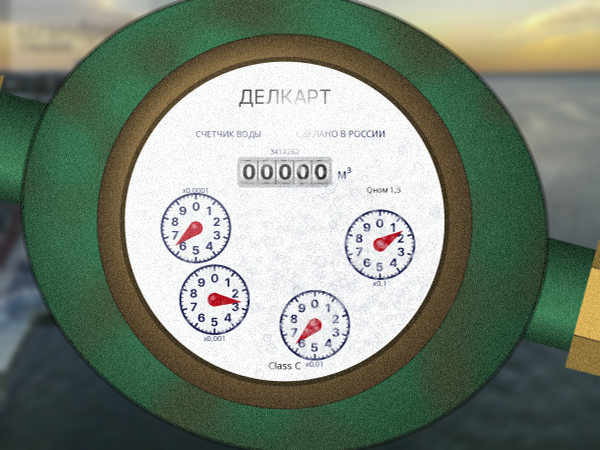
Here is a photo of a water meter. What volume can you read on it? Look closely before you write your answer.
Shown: 0.1626 m³
